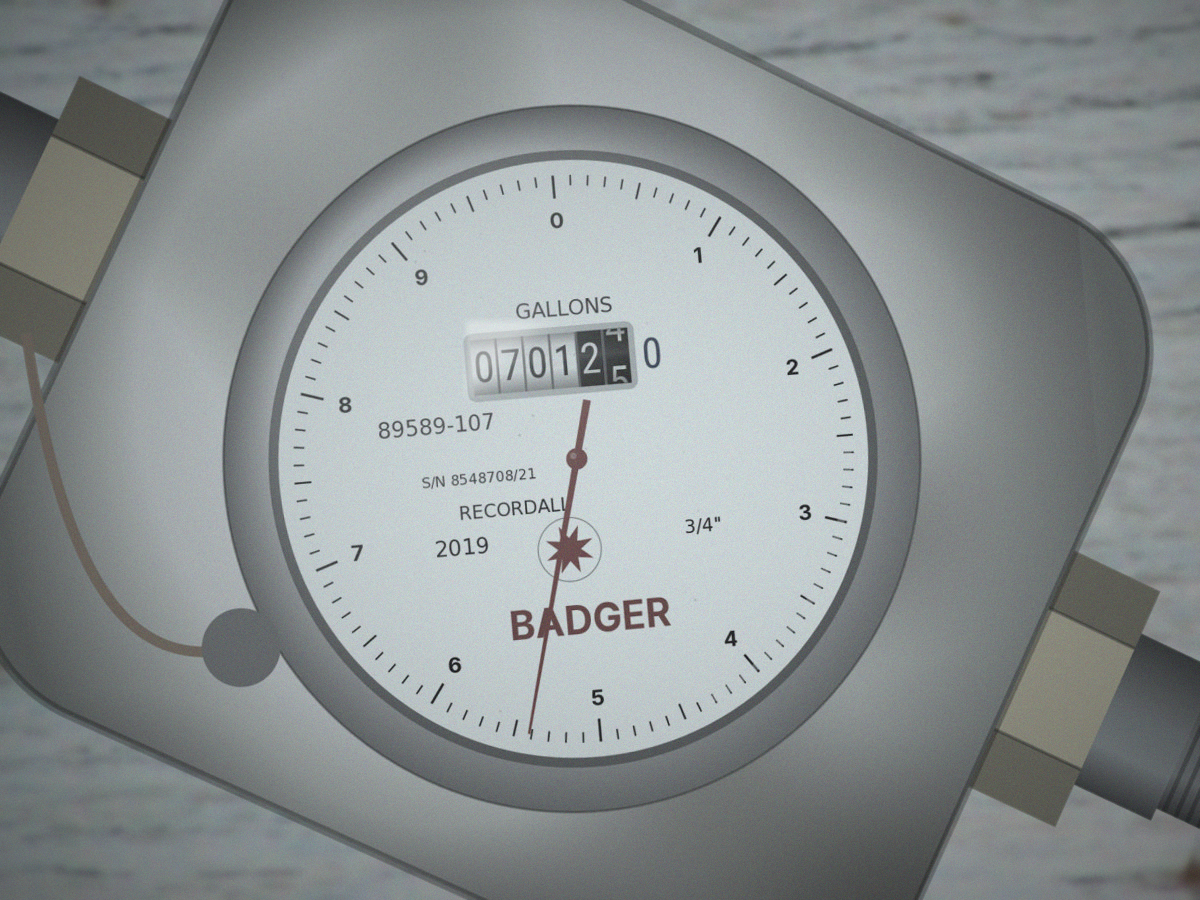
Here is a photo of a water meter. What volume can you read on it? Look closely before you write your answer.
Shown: 701245.4 gal
